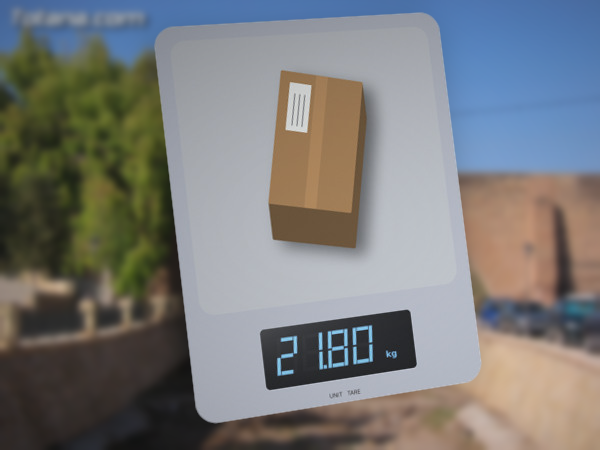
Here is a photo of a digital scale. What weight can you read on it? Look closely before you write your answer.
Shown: 21.80 kg
